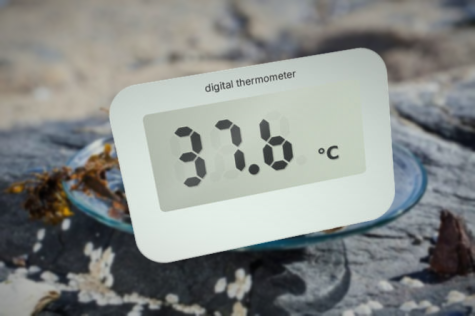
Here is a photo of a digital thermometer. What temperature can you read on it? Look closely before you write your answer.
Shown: 37.6 °C
